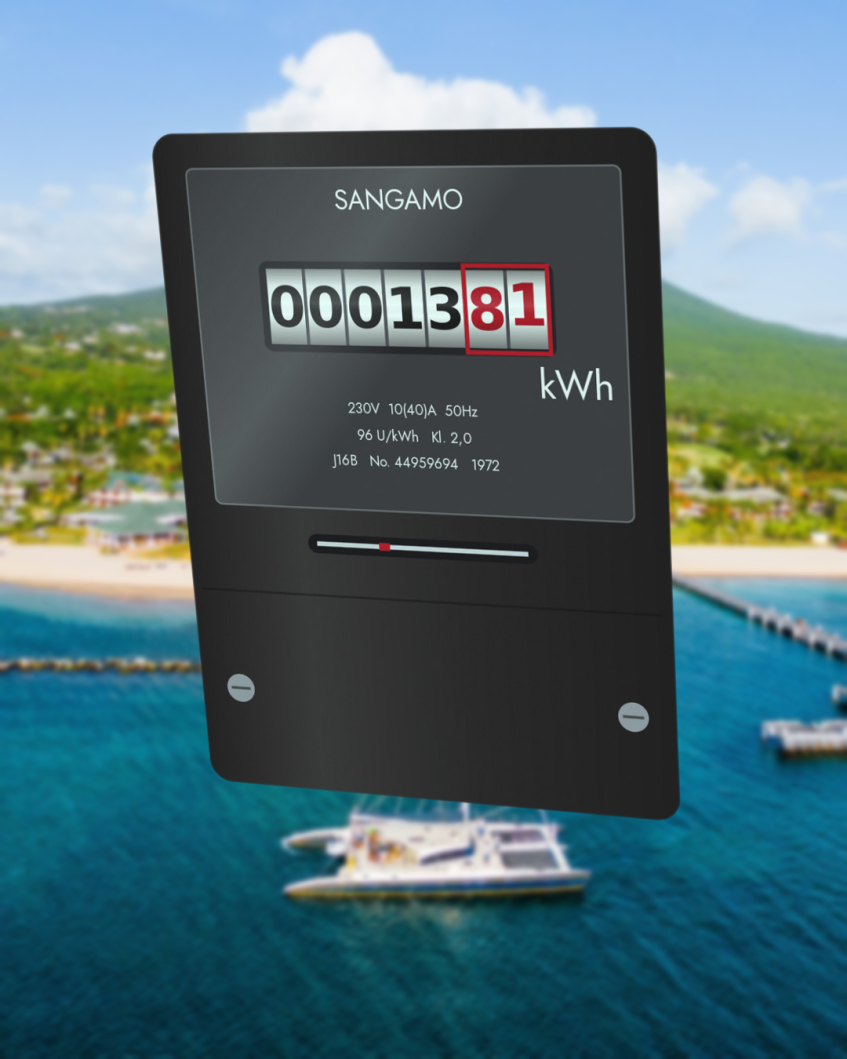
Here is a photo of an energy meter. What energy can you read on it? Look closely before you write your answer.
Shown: 13.81 kWh
